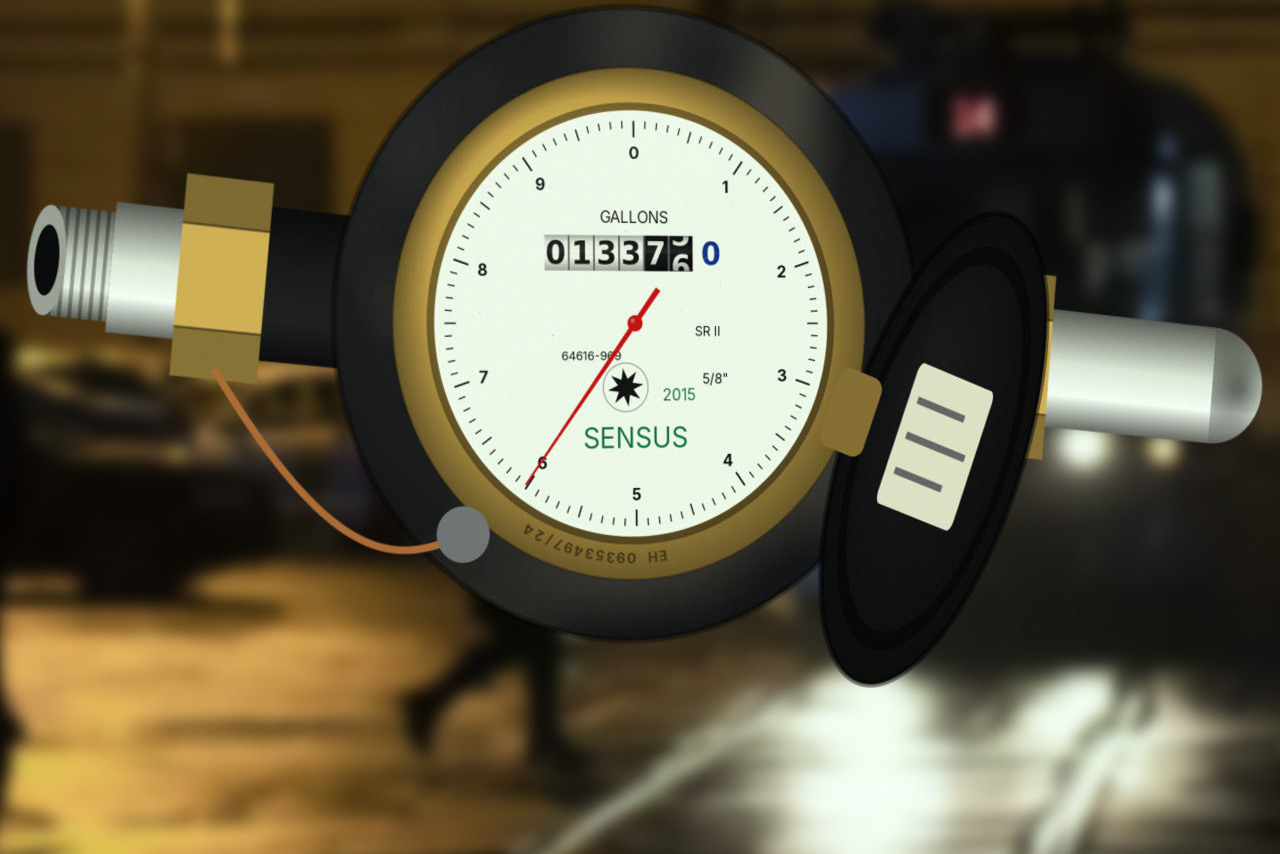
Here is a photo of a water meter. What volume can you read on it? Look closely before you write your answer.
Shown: 133756.0 gal
